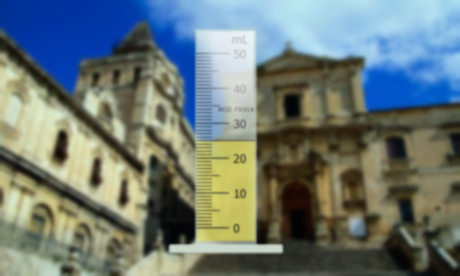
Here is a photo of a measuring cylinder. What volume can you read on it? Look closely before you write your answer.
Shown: 25 mL
